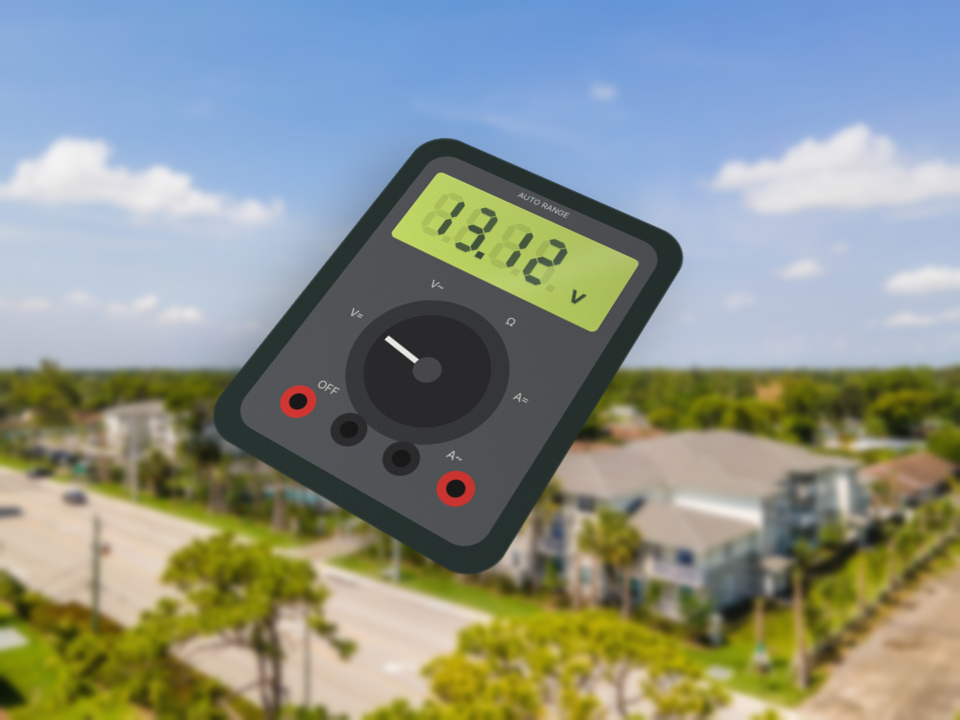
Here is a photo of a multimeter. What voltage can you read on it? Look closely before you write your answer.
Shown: 13.12 V
